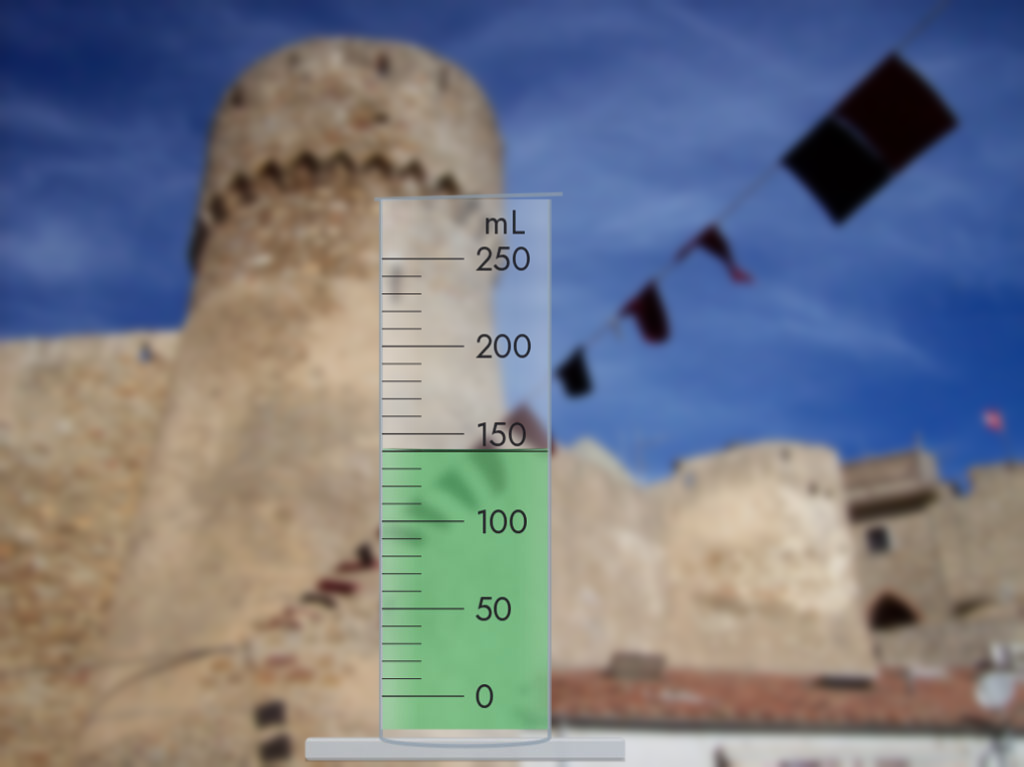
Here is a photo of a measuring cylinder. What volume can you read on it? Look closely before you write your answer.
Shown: 140 mL
